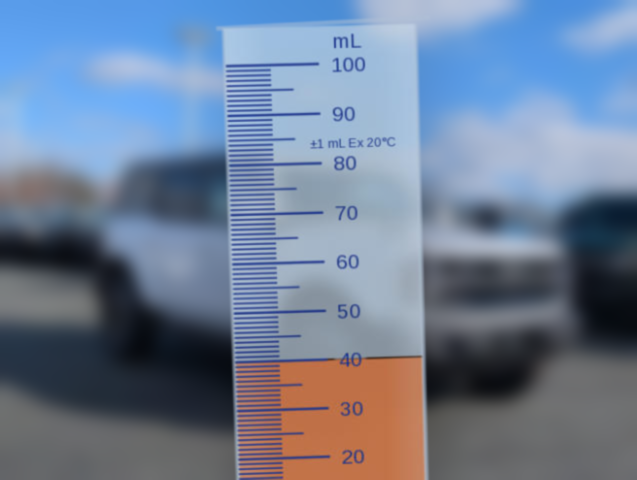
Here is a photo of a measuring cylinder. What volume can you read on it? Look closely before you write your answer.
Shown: 40 mL
